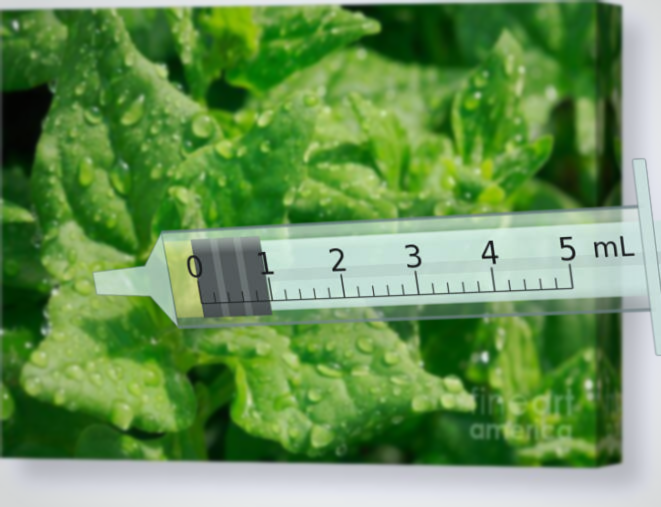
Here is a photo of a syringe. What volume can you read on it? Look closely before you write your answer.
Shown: 0 mL
